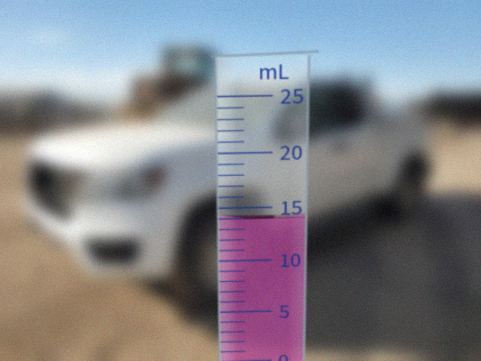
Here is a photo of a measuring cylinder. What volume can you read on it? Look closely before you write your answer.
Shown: 14 mL
